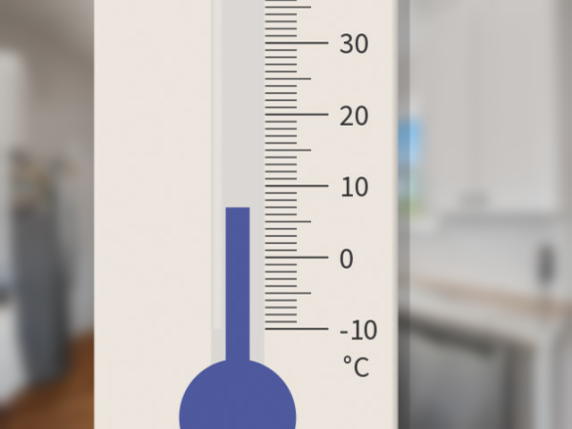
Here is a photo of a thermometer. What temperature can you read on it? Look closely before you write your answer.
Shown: 7 °C
